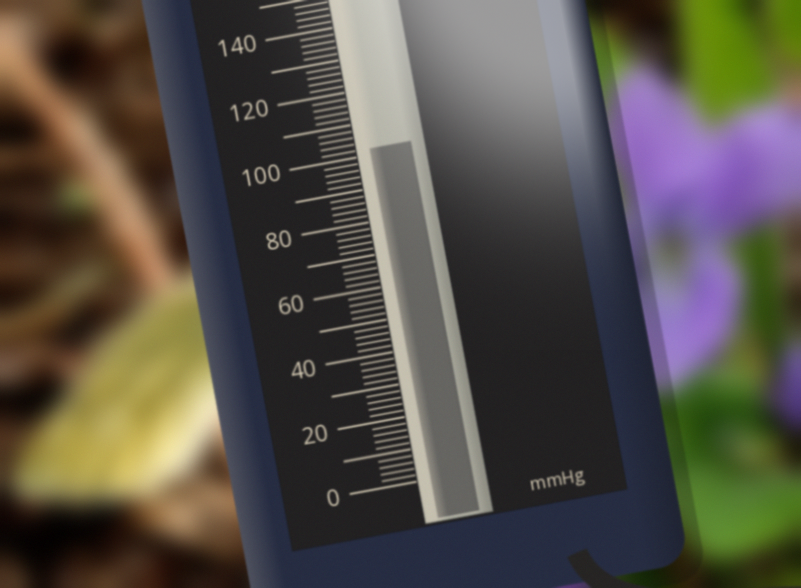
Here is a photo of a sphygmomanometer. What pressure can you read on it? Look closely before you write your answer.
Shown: 102 mmHg
